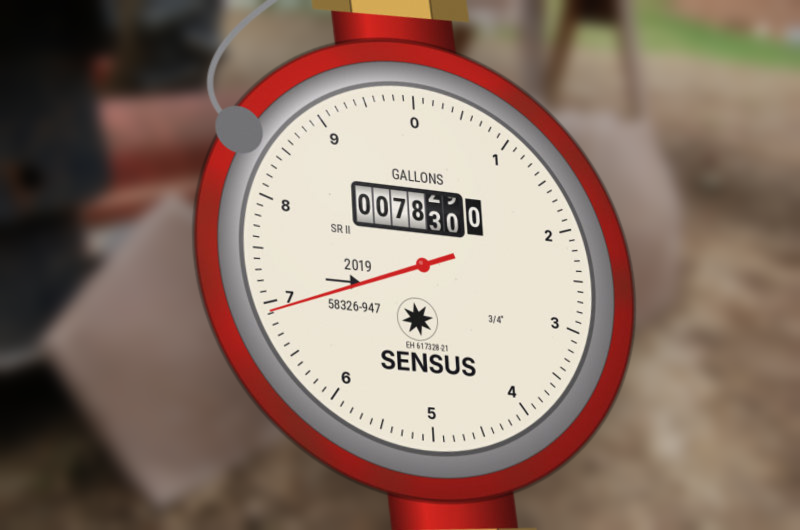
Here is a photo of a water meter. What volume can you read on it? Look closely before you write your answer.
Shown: 78296.9 gal
